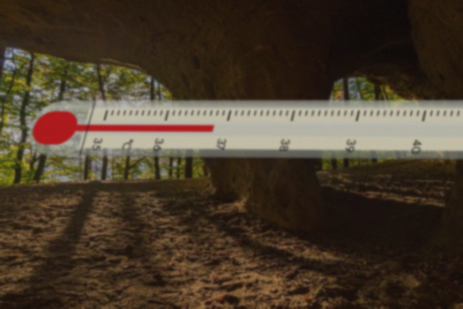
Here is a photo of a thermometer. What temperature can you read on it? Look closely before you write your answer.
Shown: 36.8 °C
